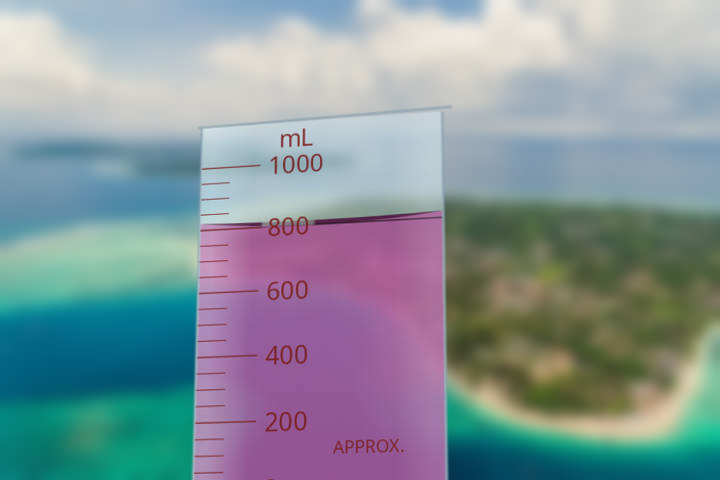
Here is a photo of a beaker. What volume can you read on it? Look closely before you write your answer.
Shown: 800 mL
